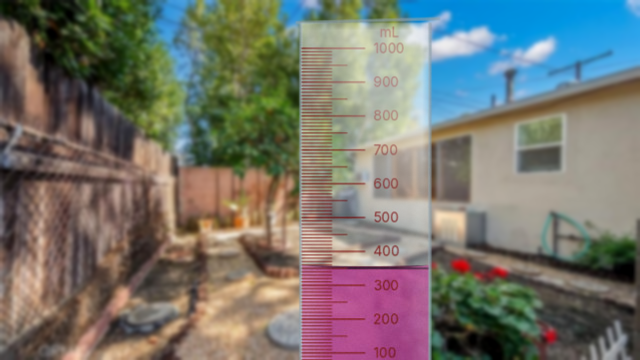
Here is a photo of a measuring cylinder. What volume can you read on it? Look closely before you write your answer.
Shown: 350 mL
